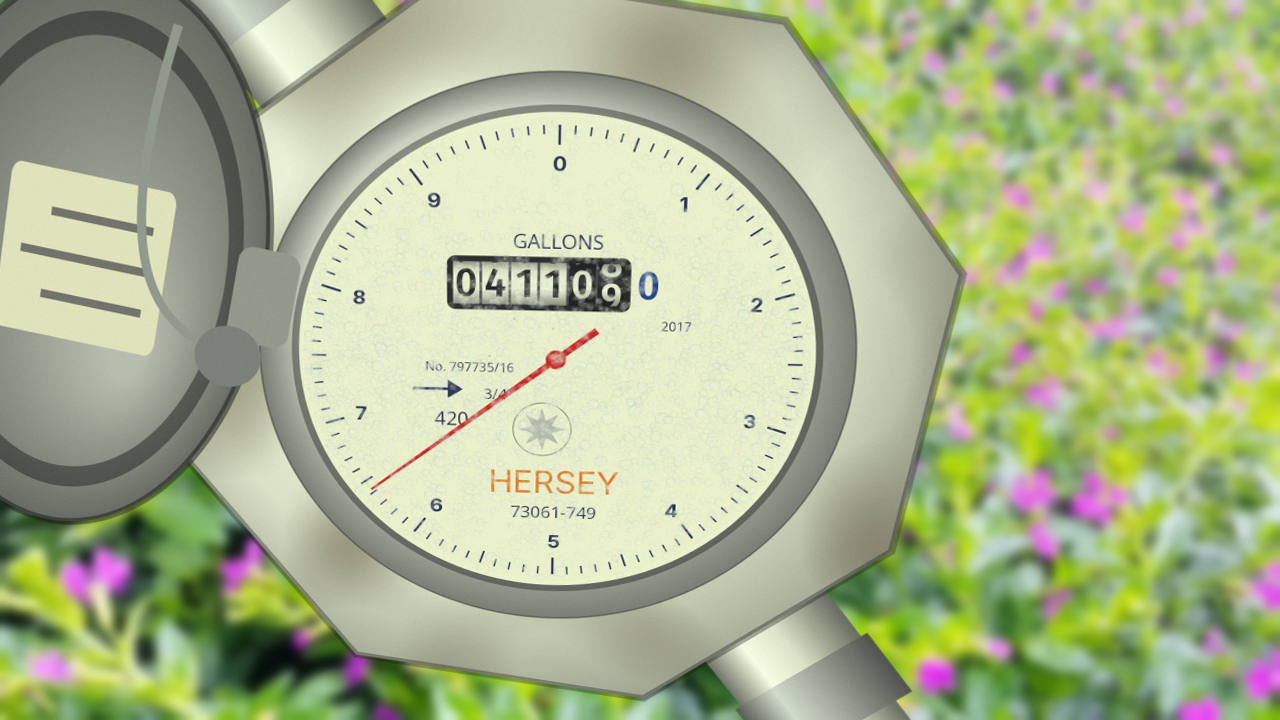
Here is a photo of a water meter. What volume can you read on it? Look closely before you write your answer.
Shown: 411086.4 gal
